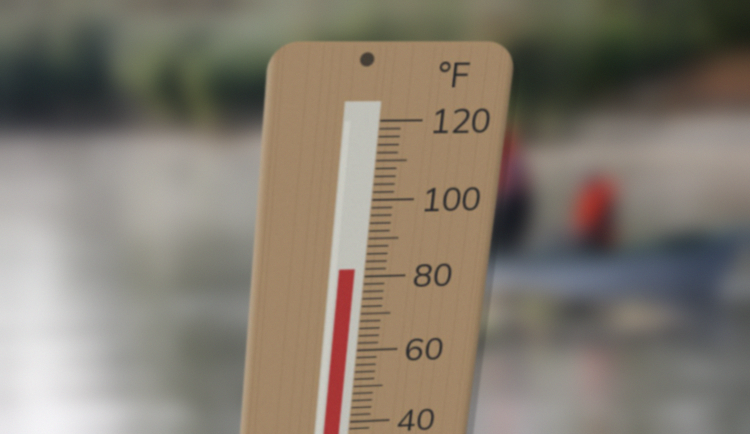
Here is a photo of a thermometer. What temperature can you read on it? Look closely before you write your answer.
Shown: 82 °F
